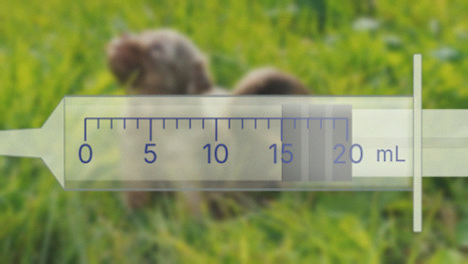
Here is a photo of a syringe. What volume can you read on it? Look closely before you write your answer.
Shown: 15 mL
